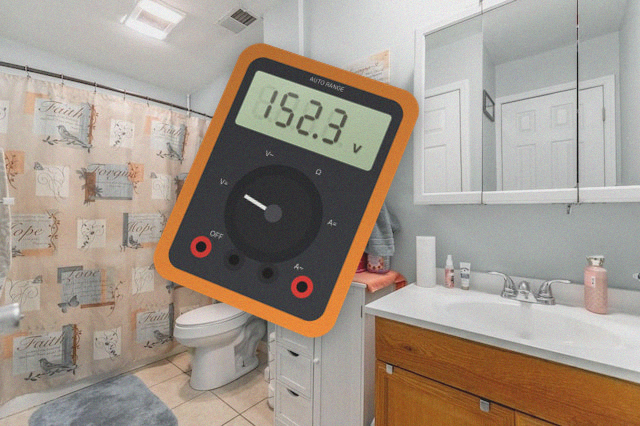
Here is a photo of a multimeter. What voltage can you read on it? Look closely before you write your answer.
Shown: 152.3 V
